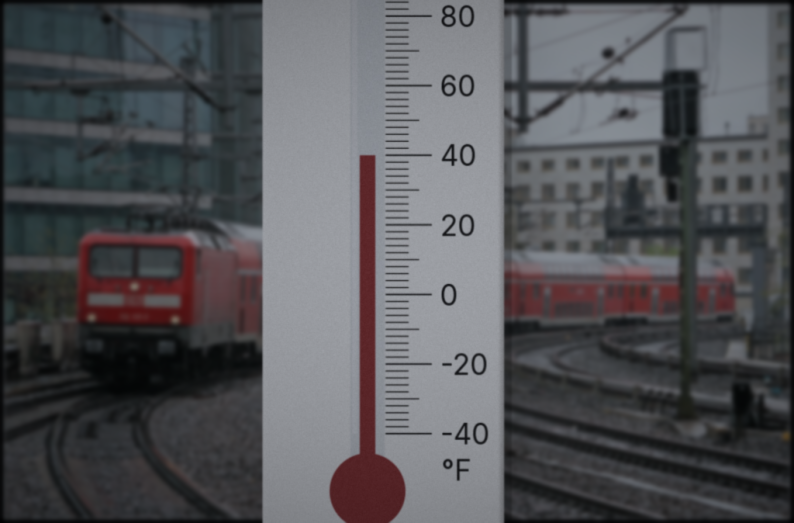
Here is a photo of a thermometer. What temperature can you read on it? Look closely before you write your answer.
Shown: 40 °F
